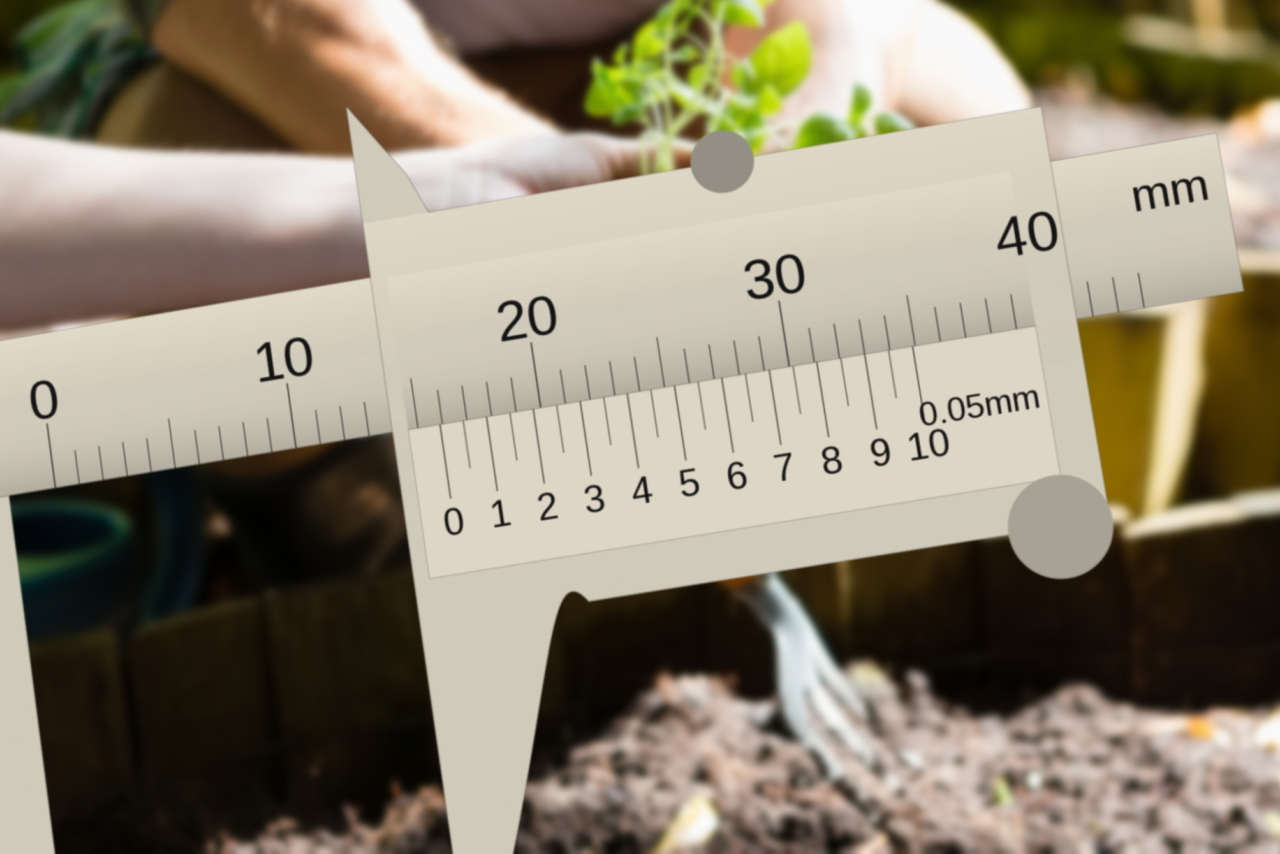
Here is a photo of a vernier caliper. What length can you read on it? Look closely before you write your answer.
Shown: 15.9 mm
